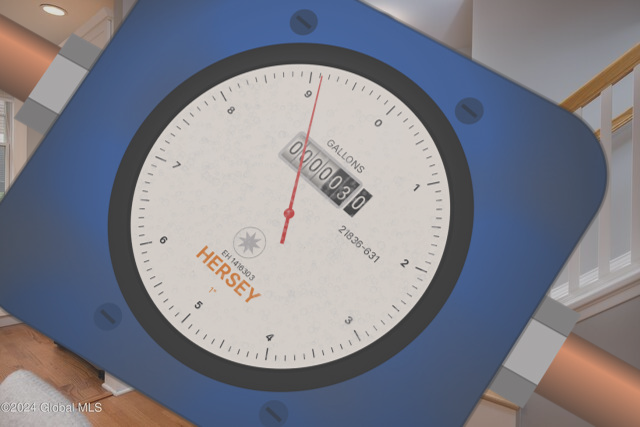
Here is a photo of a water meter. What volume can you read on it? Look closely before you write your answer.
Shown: 29.1 gal
